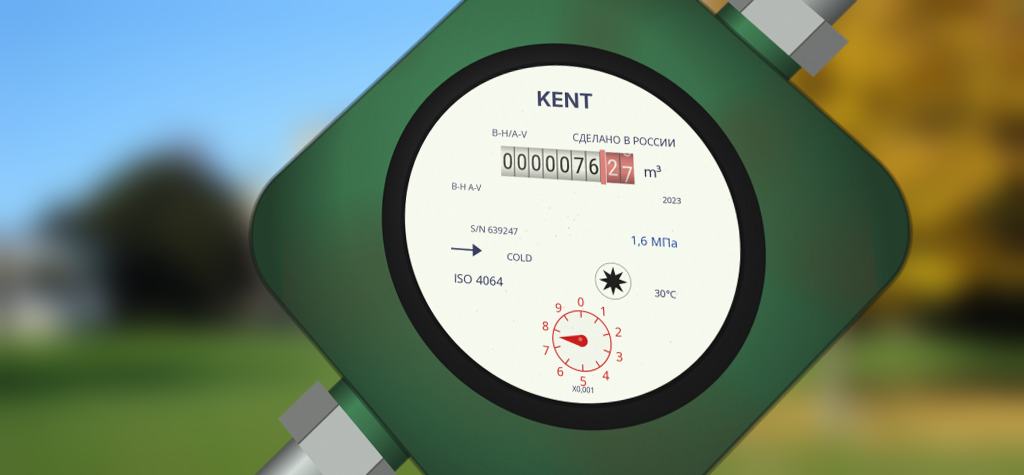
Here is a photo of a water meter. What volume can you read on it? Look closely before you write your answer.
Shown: 76.267 m³
